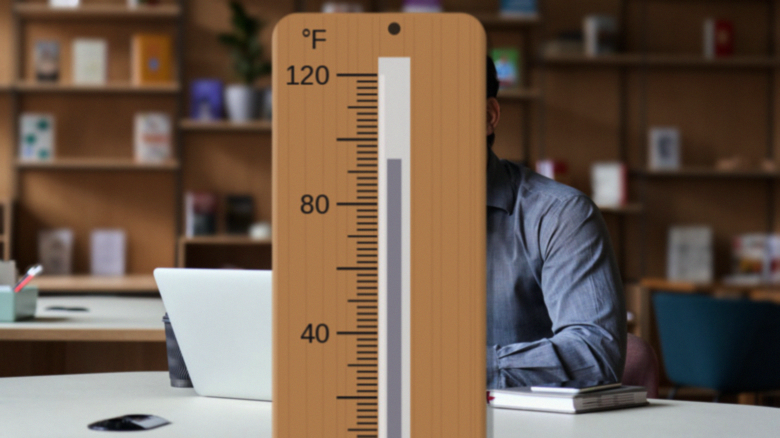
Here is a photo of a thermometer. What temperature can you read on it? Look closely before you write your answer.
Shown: 94 °F
